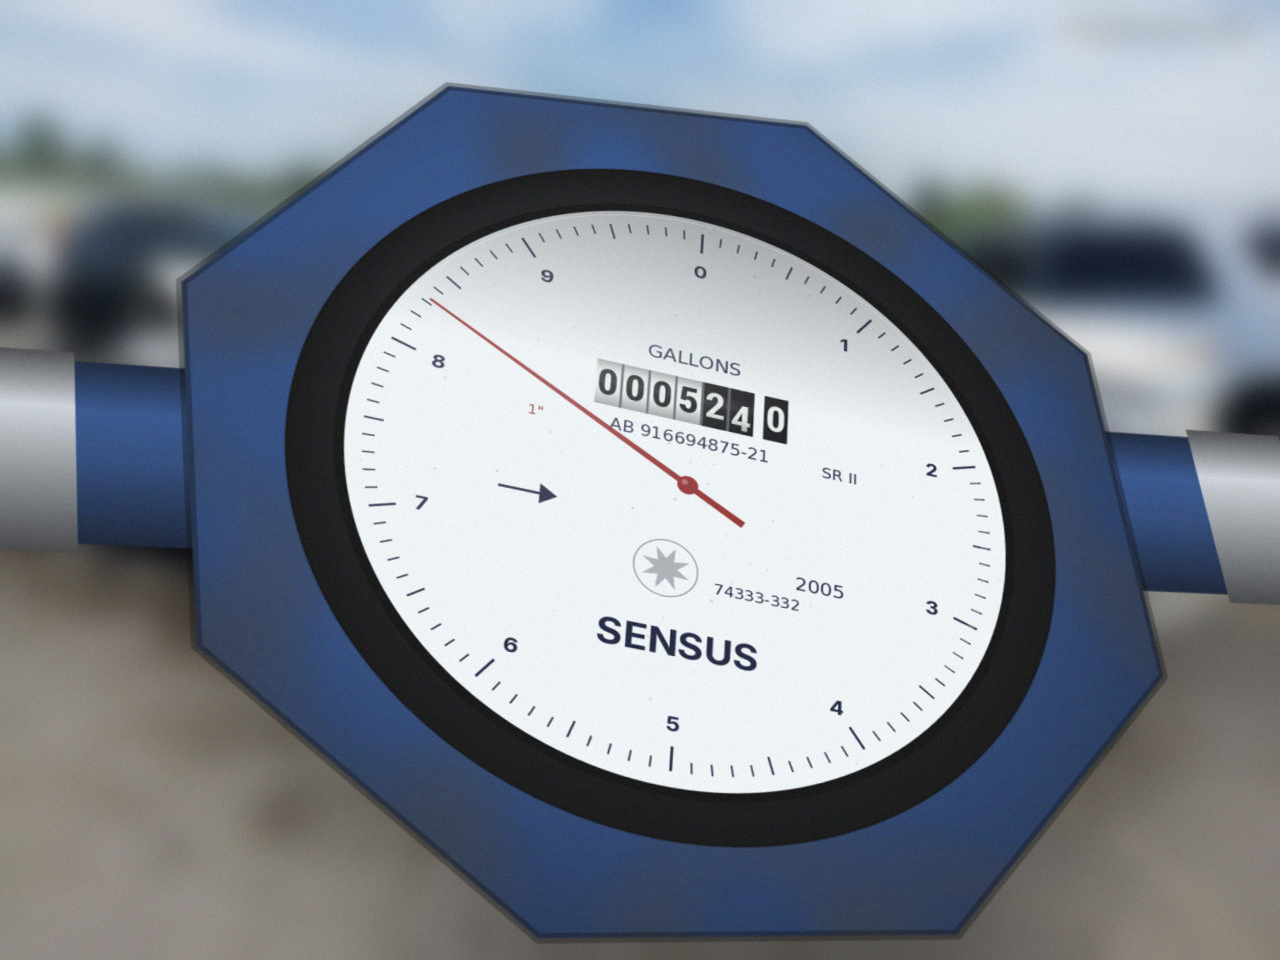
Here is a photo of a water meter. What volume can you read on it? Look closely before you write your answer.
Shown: 5238.3 gal
